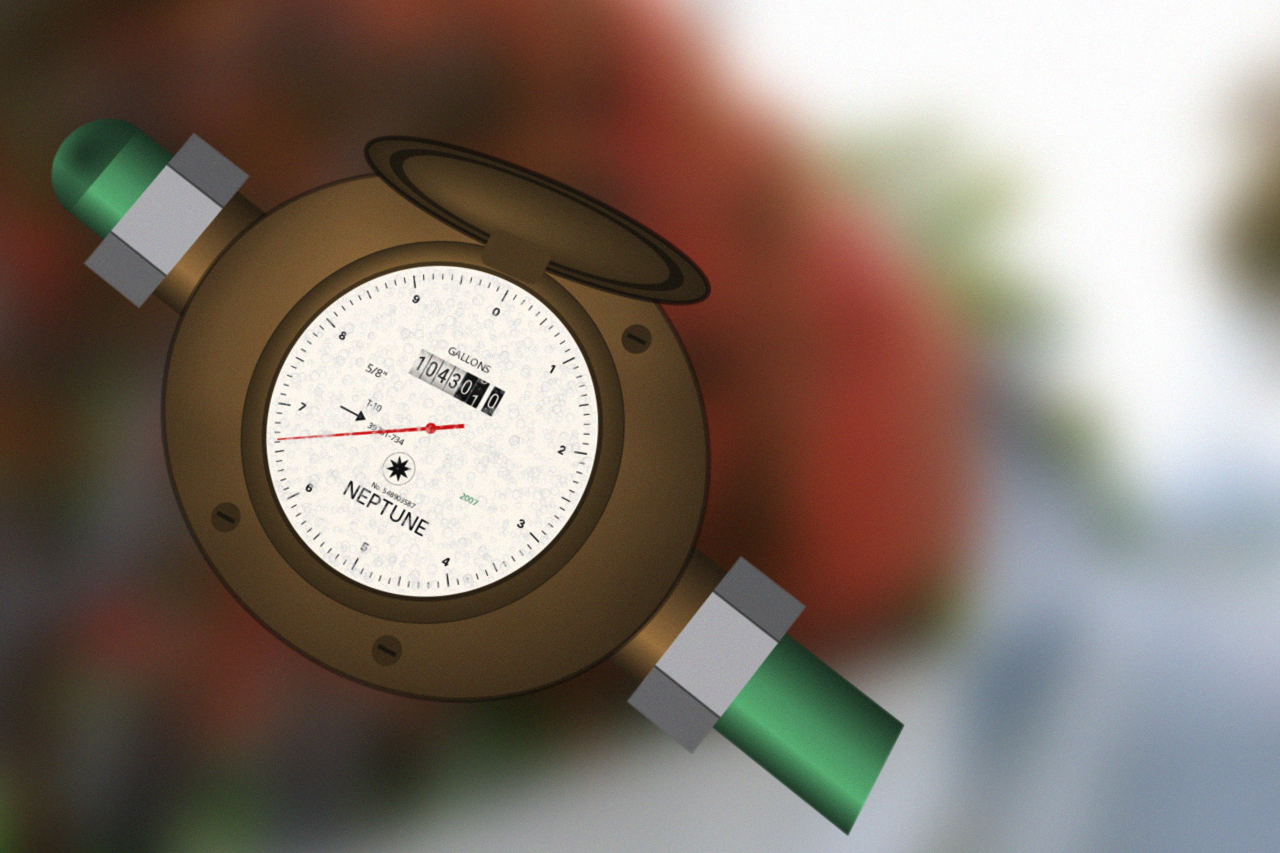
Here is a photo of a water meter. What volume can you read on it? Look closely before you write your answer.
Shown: 1043006.6 gal
